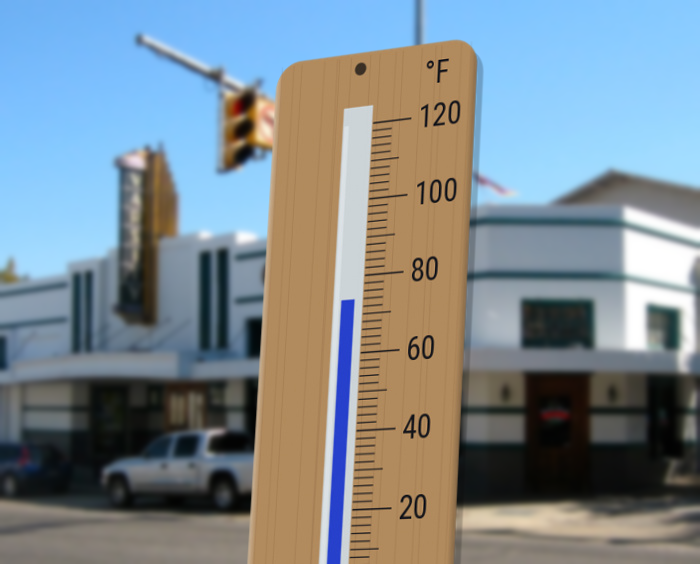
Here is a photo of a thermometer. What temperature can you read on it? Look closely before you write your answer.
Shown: 74 °F
